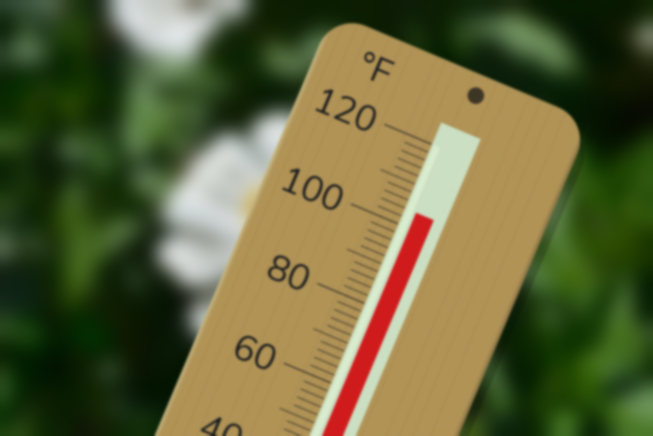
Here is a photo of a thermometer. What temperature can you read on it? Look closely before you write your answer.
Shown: 104 °F
